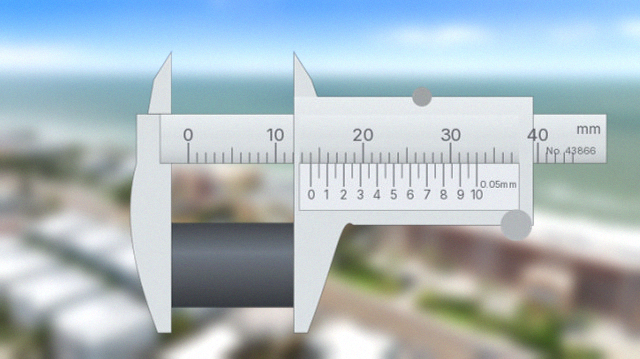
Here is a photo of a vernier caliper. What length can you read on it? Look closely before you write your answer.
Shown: 14.0 mm
